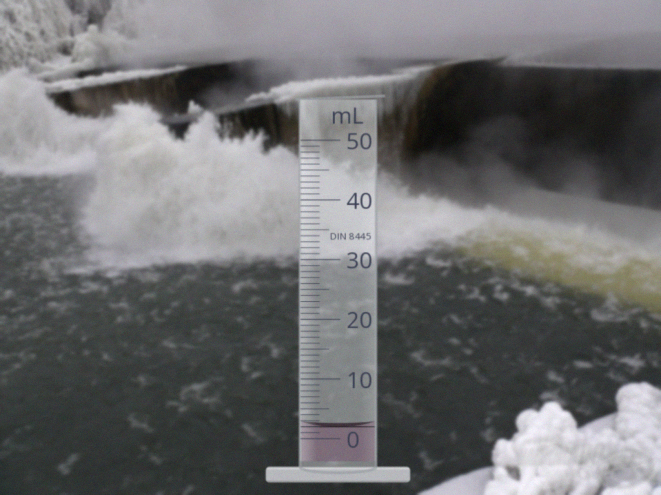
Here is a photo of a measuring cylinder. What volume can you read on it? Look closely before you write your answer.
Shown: 2 mL
